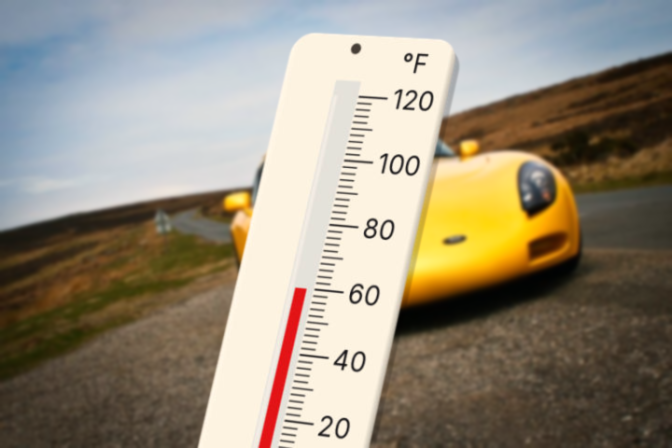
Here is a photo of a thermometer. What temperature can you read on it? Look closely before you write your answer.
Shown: 60 °F
